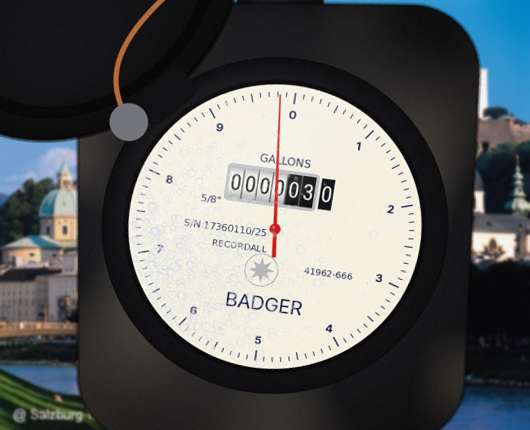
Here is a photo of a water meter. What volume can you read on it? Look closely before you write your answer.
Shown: 29.8 gal
